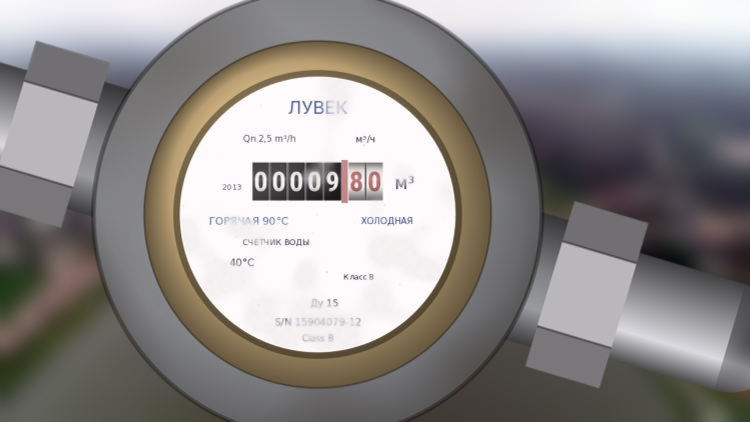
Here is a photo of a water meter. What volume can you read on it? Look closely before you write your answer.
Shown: 9.80 m³
